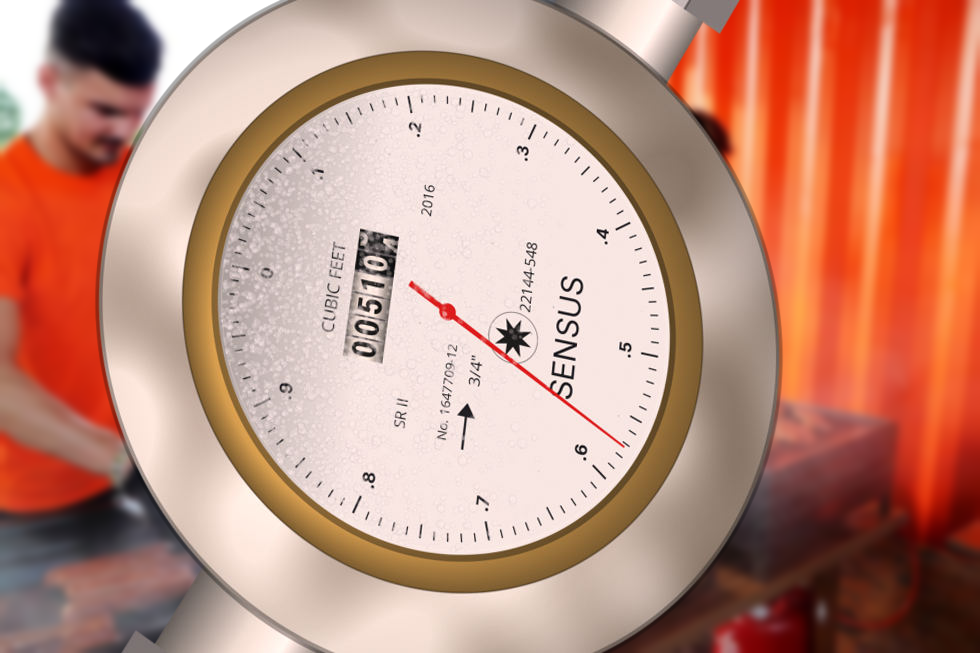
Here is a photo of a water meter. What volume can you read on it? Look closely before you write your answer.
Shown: 5103.57 ft³
